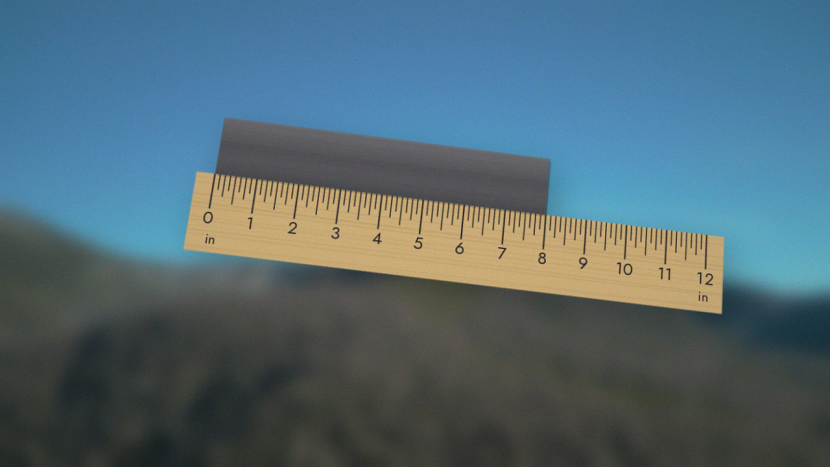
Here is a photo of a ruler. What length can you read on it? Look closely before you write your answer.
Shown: 8 in
